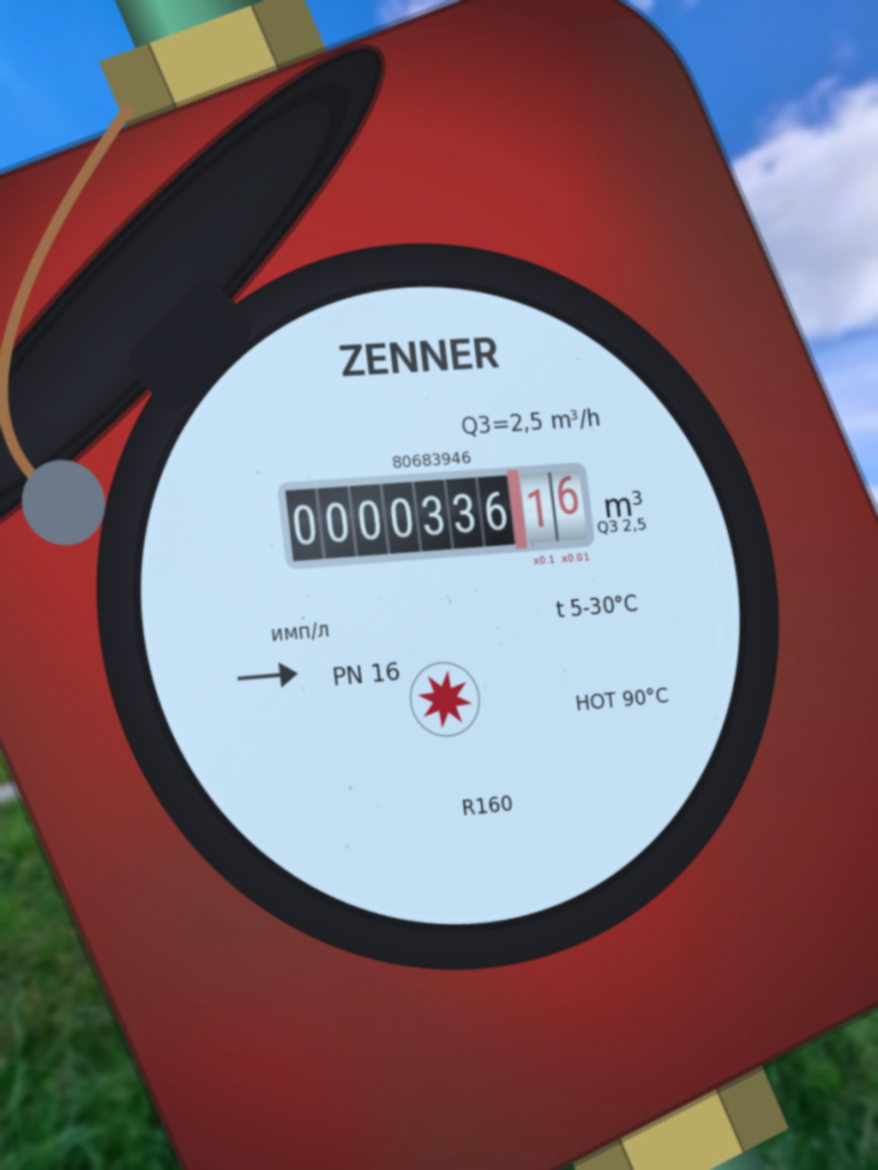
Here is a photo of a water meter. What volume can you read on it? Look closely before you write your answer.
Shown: 336.16 m³
